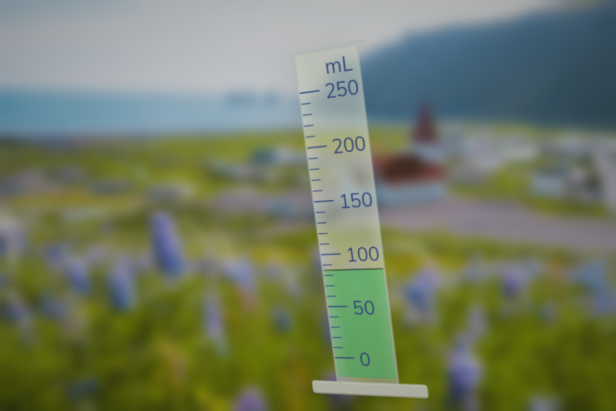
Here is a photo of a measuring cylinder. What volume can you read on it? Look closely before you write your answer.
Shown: 85 mL
